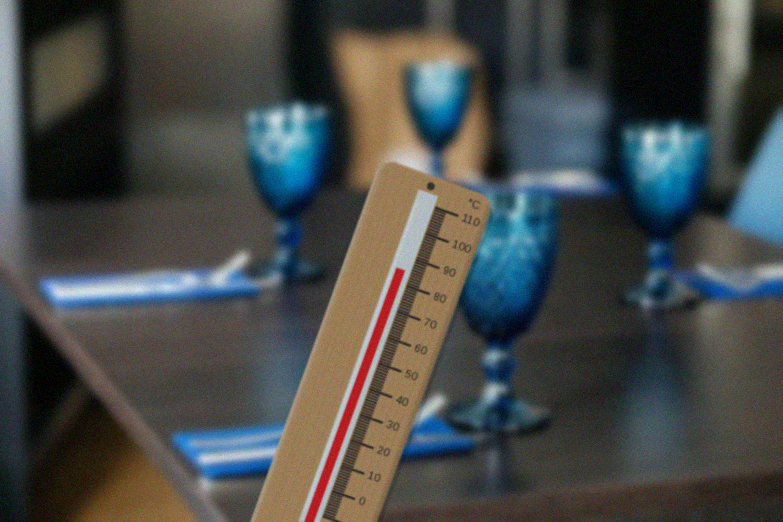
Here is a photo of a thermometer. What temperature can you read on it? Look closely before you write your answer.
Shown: 85 °C
